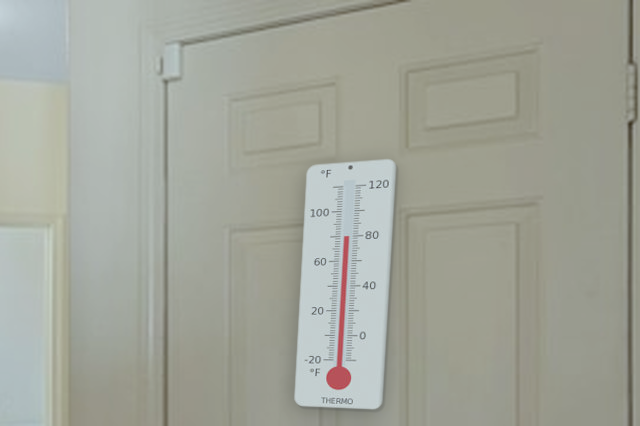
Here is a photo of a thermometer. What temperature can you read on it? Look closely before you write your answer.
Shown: 80 °F
